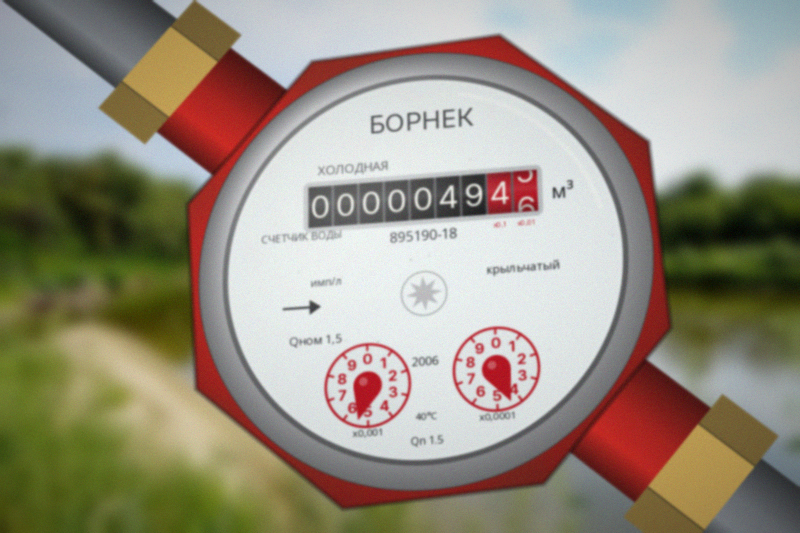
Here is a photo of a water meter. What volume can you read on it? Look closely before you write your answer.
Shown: 49.4554 m³
